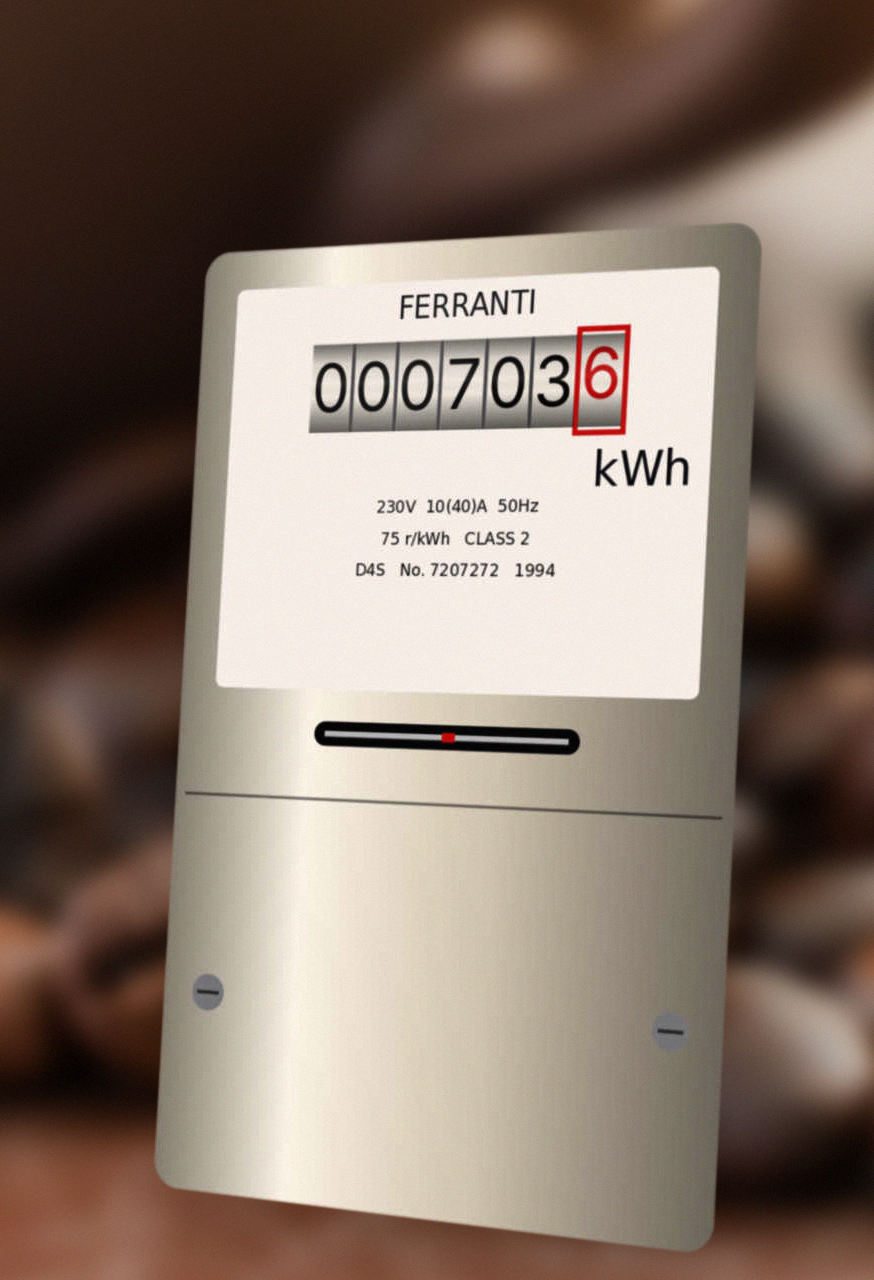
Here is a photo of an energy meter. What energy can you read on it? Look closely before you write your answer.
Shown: 703.6 kWh
